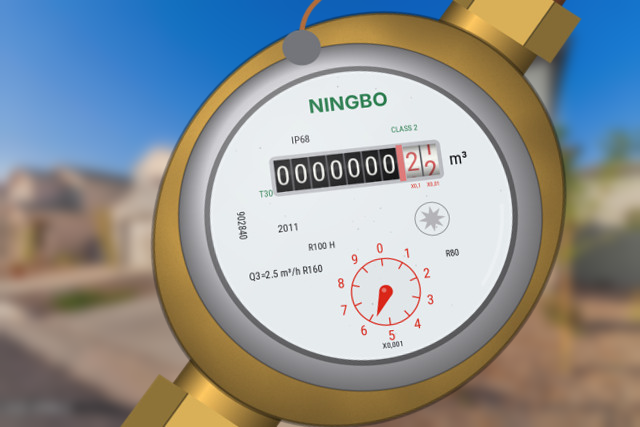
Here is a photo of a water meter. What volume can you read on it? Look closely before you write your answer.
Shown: 0.215 m³
